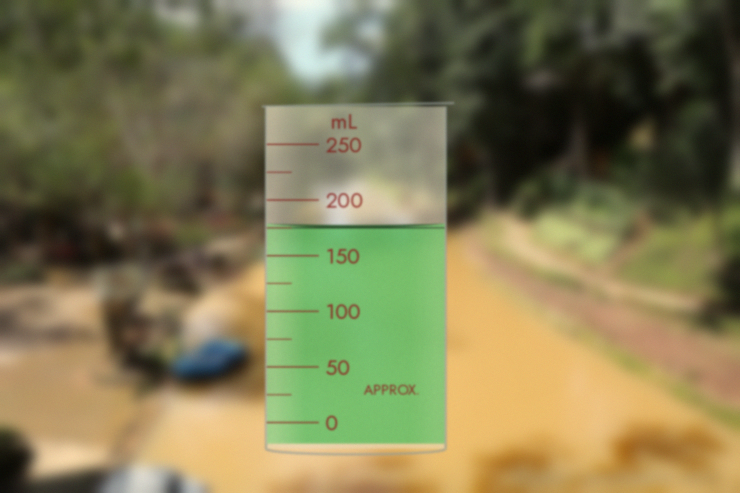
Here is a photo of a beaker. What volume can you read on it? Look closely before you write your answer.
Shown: 175 mL
